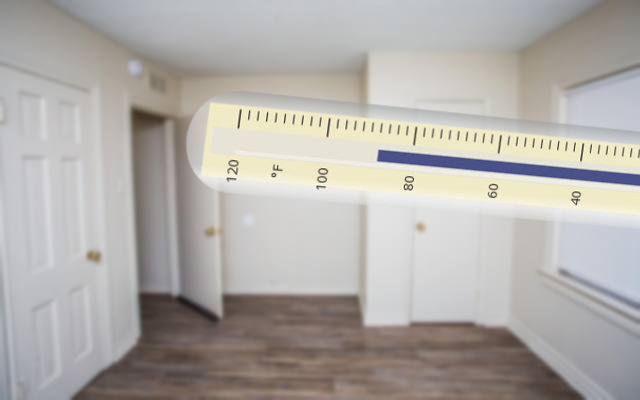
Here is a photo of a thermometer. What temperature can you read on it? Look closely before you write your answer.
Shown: 88 °F
